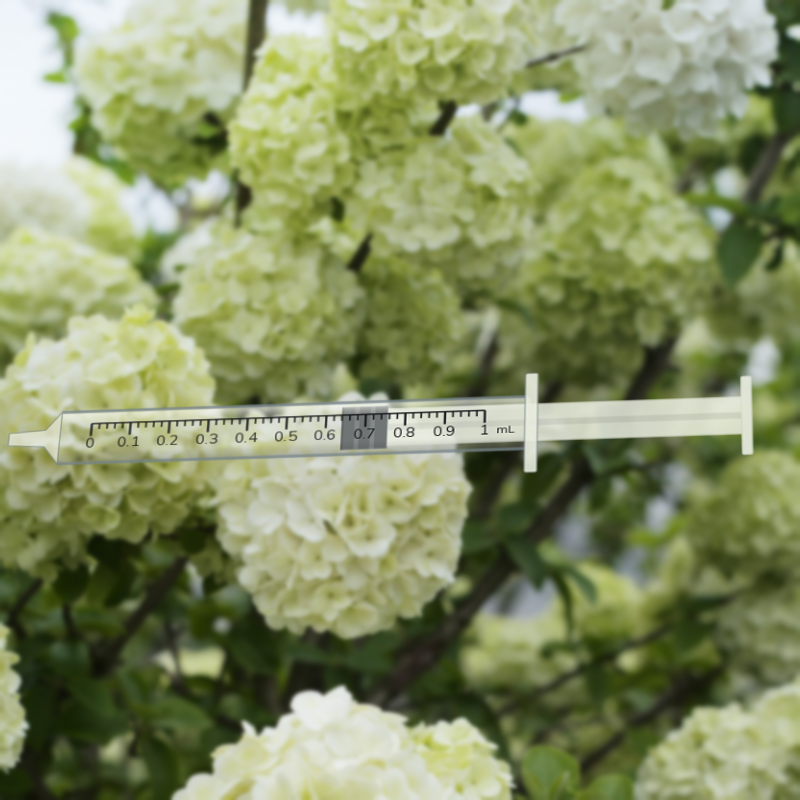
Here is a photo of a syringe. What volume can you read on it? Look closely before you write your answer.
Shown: 0.64 mL
